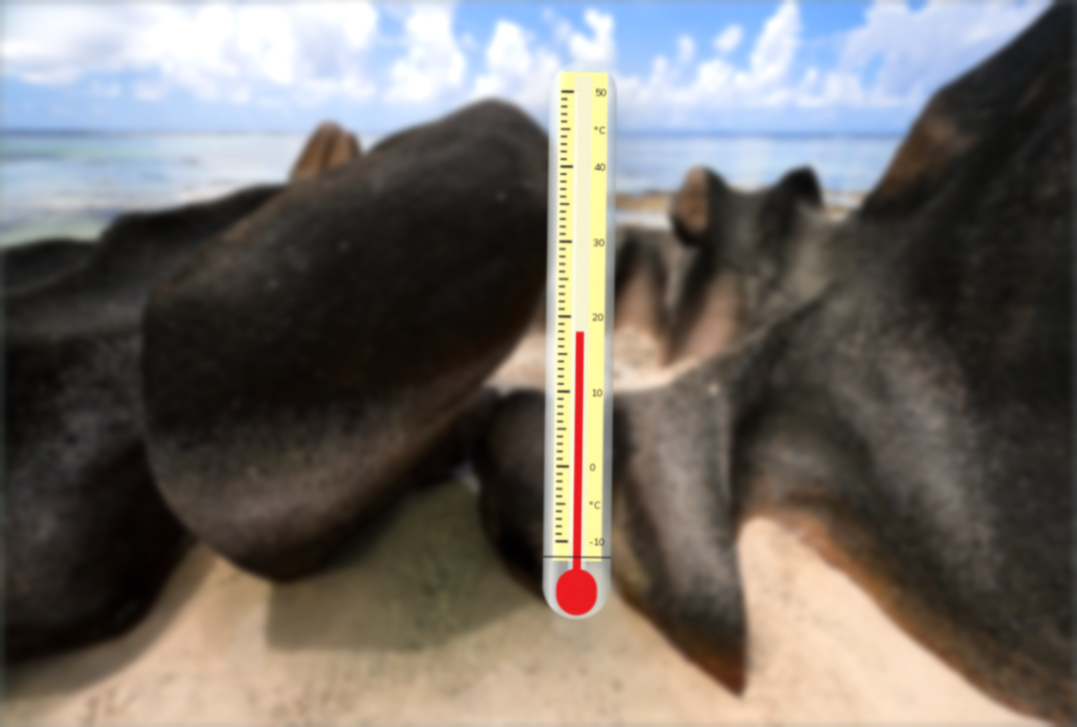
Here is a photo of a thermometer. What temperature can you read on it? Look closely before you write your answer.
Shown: 18 °C
